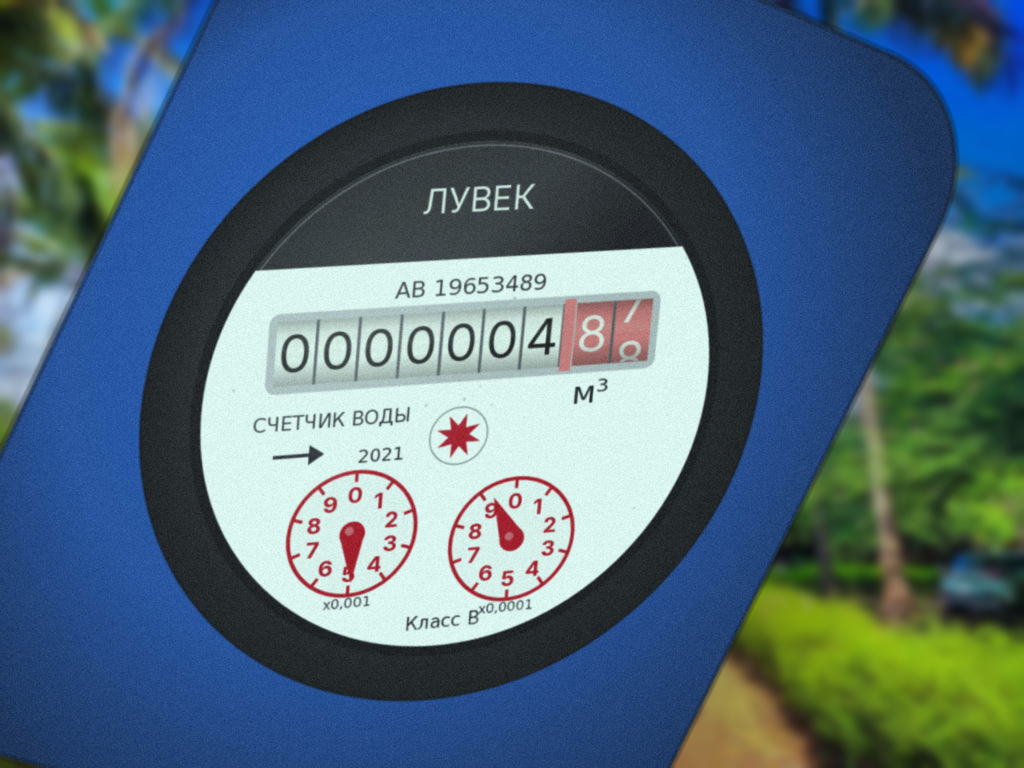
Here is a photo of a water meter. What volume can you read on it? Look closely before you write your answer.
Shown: 4.8749 m³
